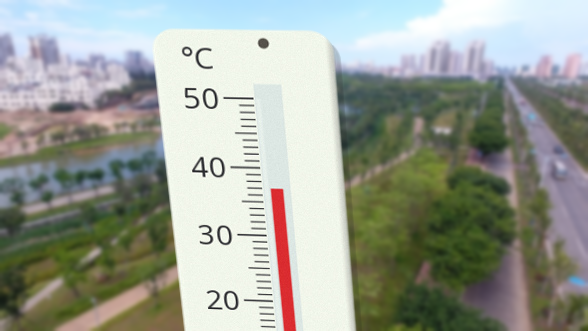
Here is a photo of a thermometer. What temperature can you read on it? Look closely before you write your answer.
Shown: 37 °C
